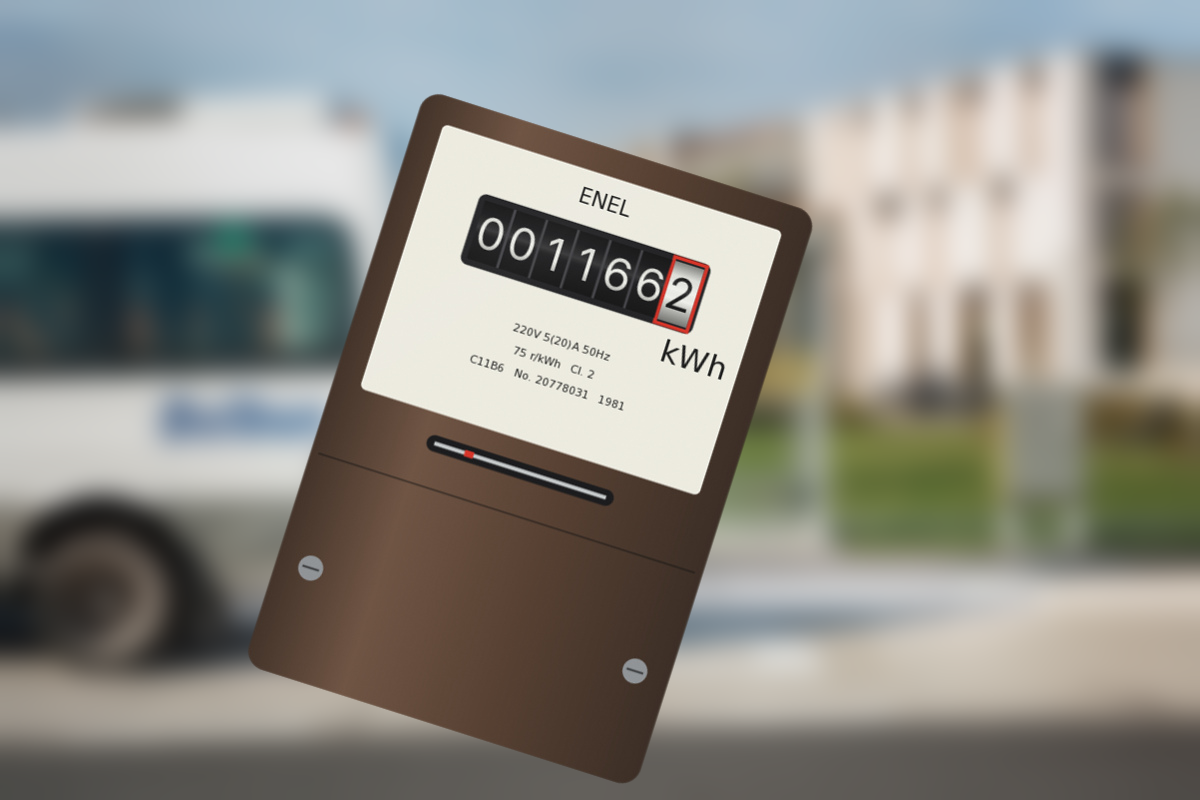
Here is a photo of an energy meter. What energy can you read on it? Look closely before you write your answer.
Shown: 1166.2 kWh
